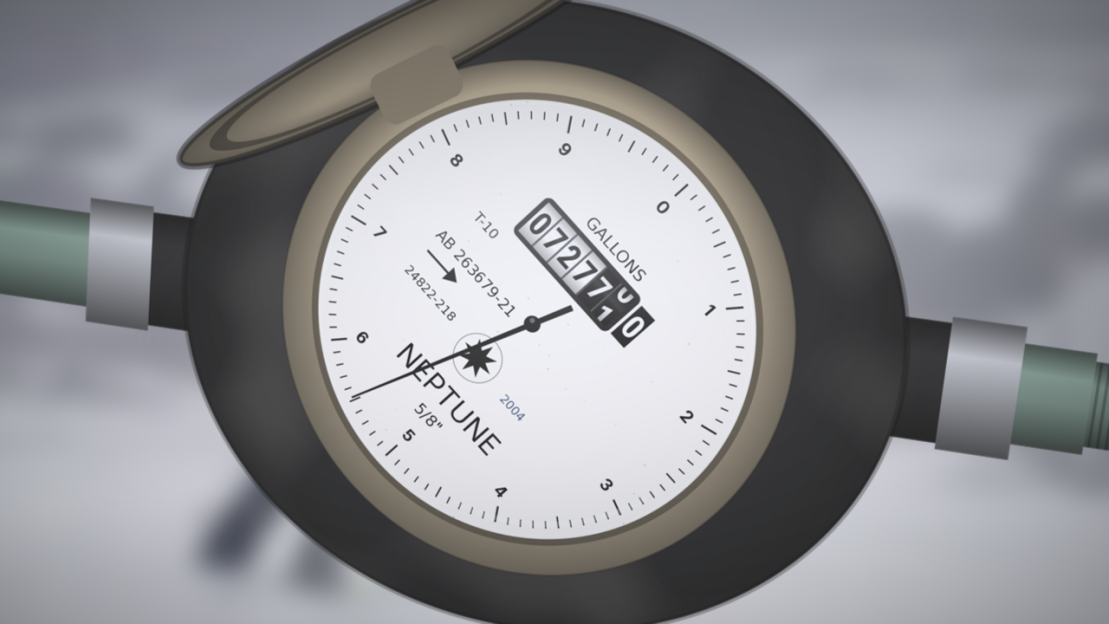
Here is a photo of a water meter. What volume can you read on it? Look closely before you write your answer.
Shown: 727705.5 gal
